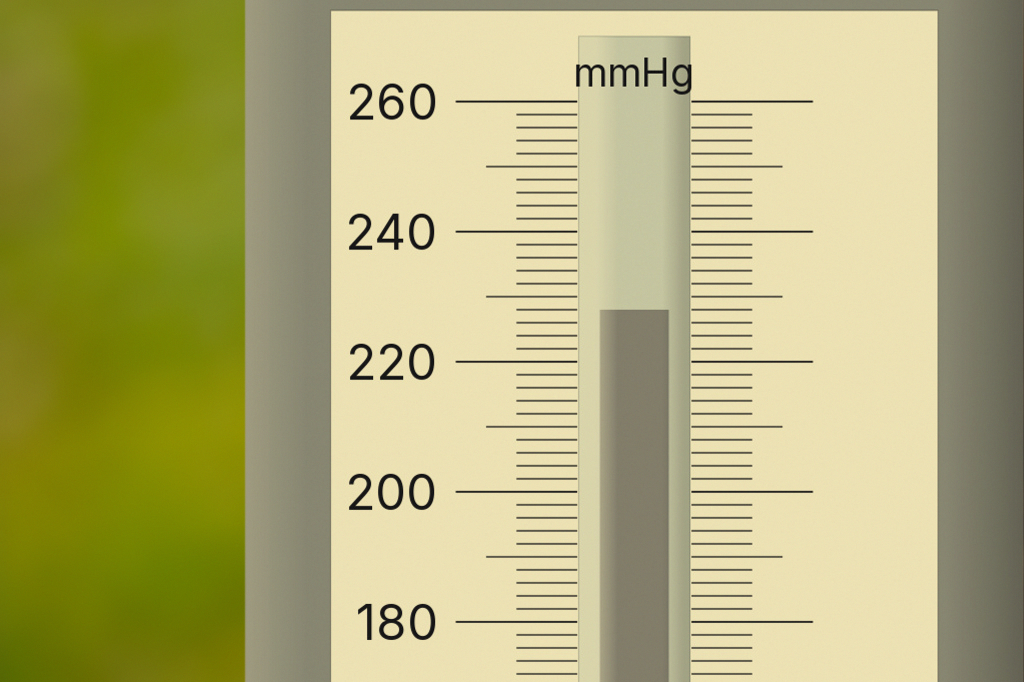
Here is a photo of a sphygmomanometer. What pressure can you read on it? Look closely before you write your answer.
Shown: 228 mmHg
